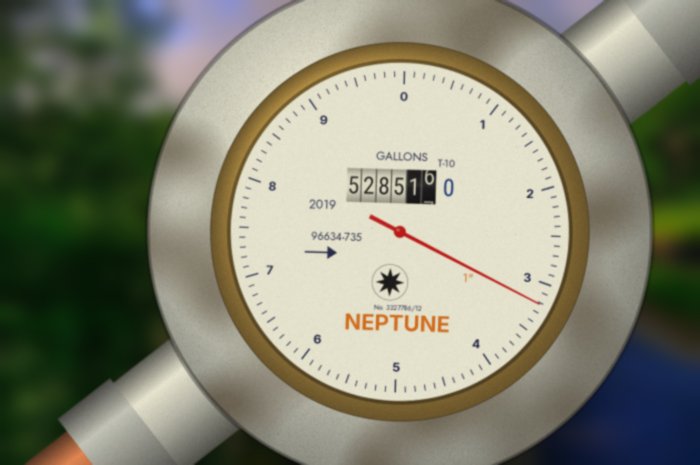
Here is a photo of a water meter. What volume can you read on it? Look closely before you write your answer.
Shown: 5285163.2 gal
